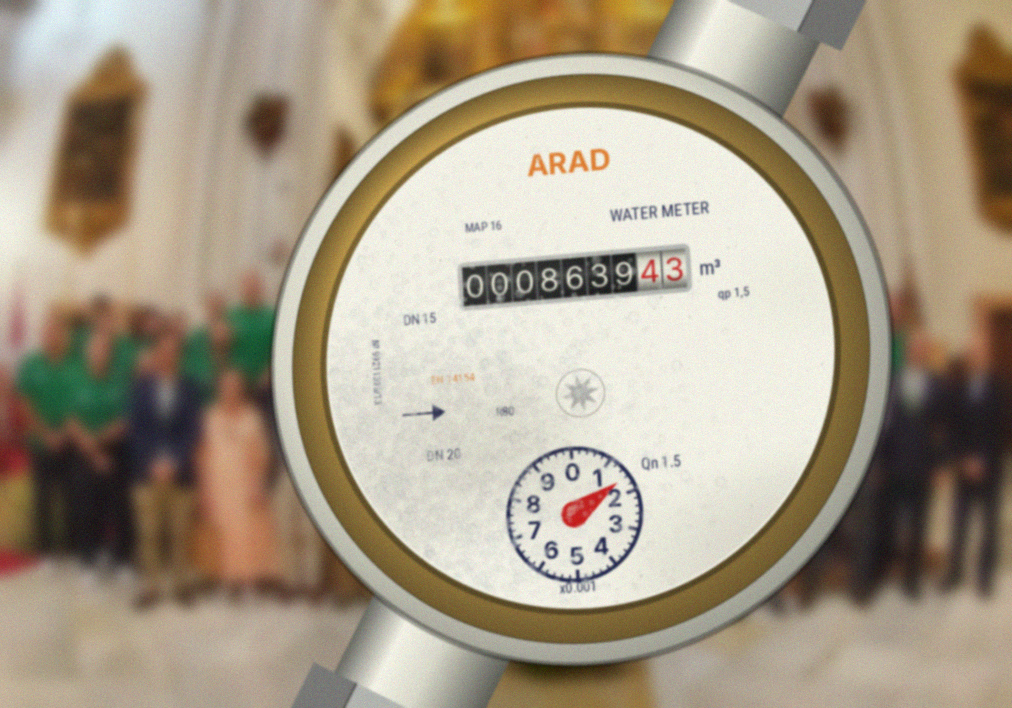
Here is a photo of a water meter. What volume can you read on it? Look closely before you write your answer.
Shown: 8639.431 m³
